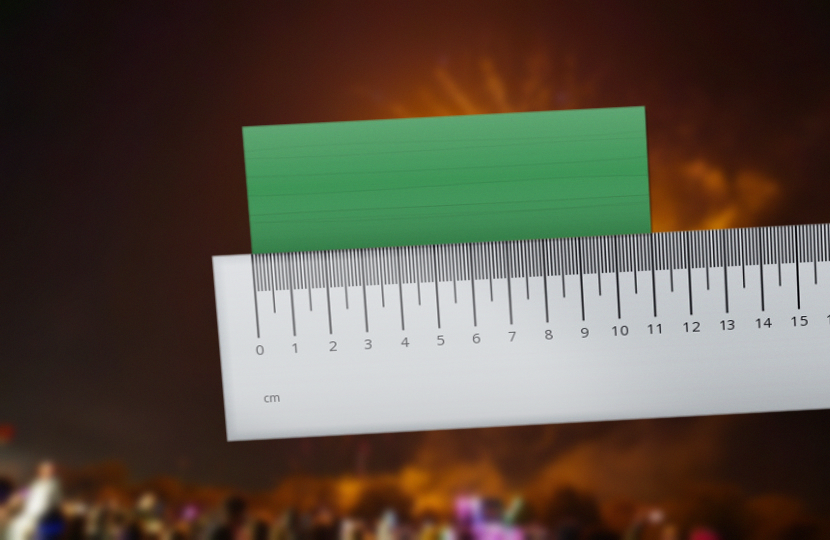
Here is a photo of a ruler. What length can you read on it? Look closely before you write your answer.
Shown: 11 cm
